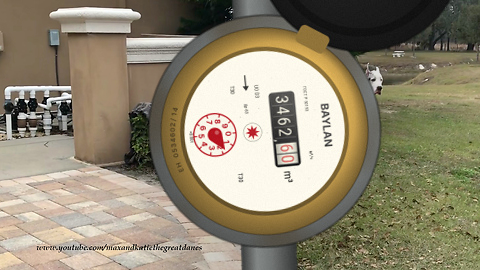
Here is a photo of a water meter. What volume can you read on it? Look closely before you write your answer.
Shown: 3462.601 m³
